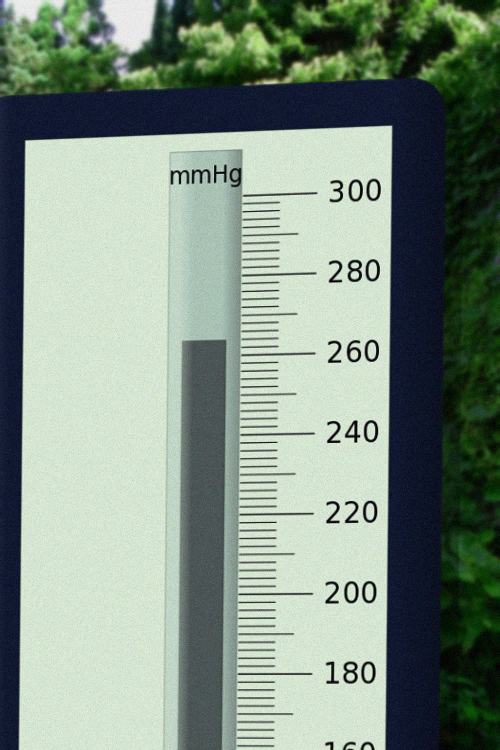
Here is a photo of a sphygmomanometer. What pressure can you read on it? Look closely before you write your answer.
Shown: 264 mmHg
